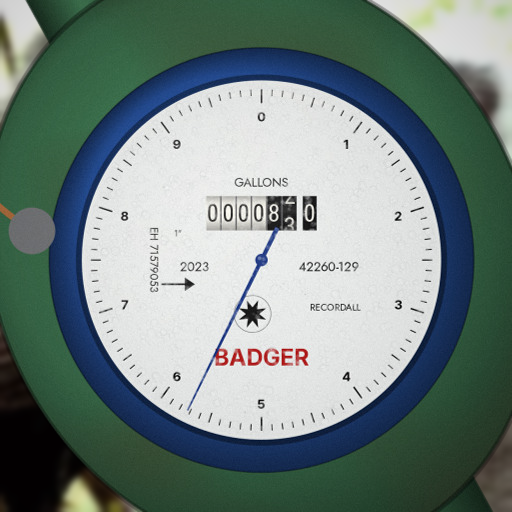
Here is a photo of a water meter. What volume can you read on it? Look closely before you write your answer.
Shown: 825.7 gal
